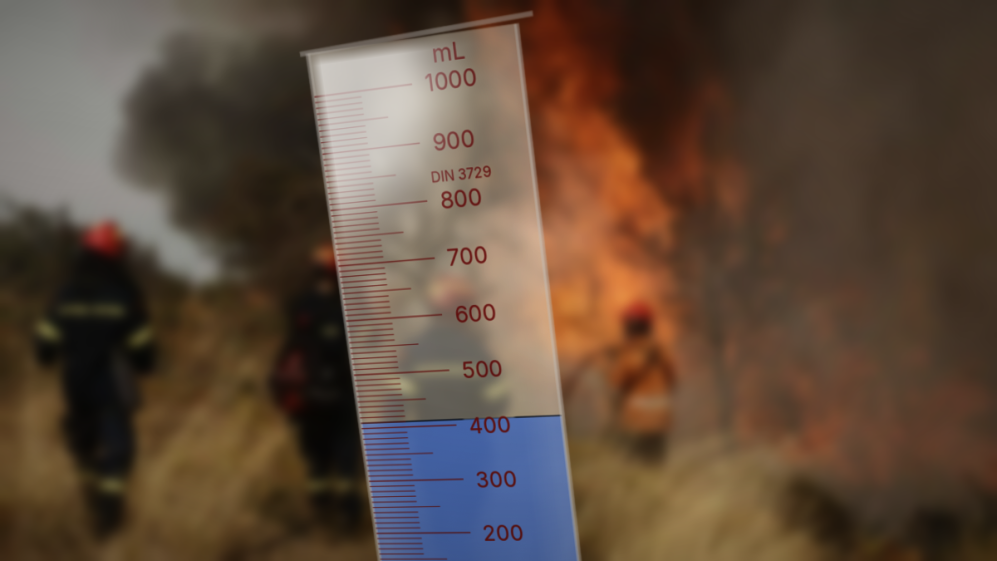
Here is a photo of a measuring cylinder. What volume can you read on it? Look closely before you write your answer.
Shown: 410 mL
